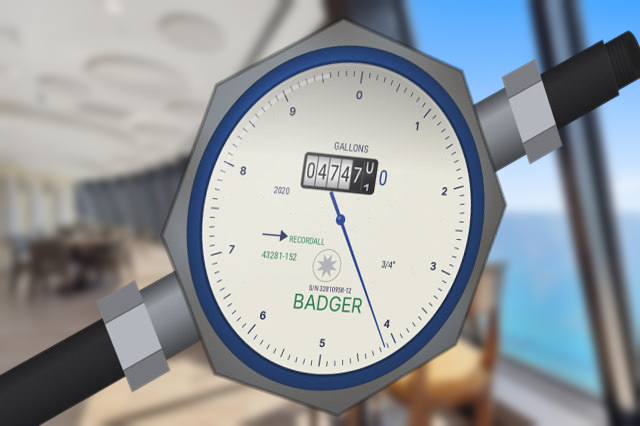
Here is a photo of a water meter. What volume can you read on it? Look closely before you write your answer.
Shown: 474704.1 gal
